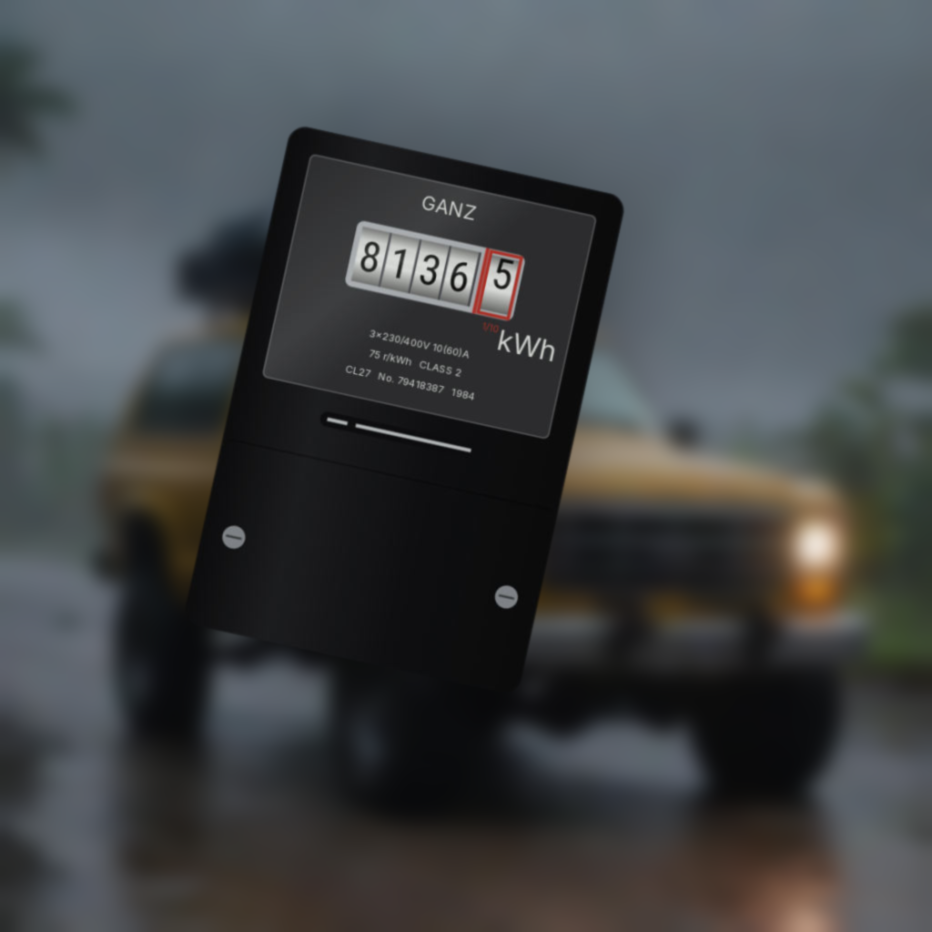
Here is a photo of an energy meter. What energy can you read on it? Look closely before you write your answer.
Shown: 8136.5 kWh
